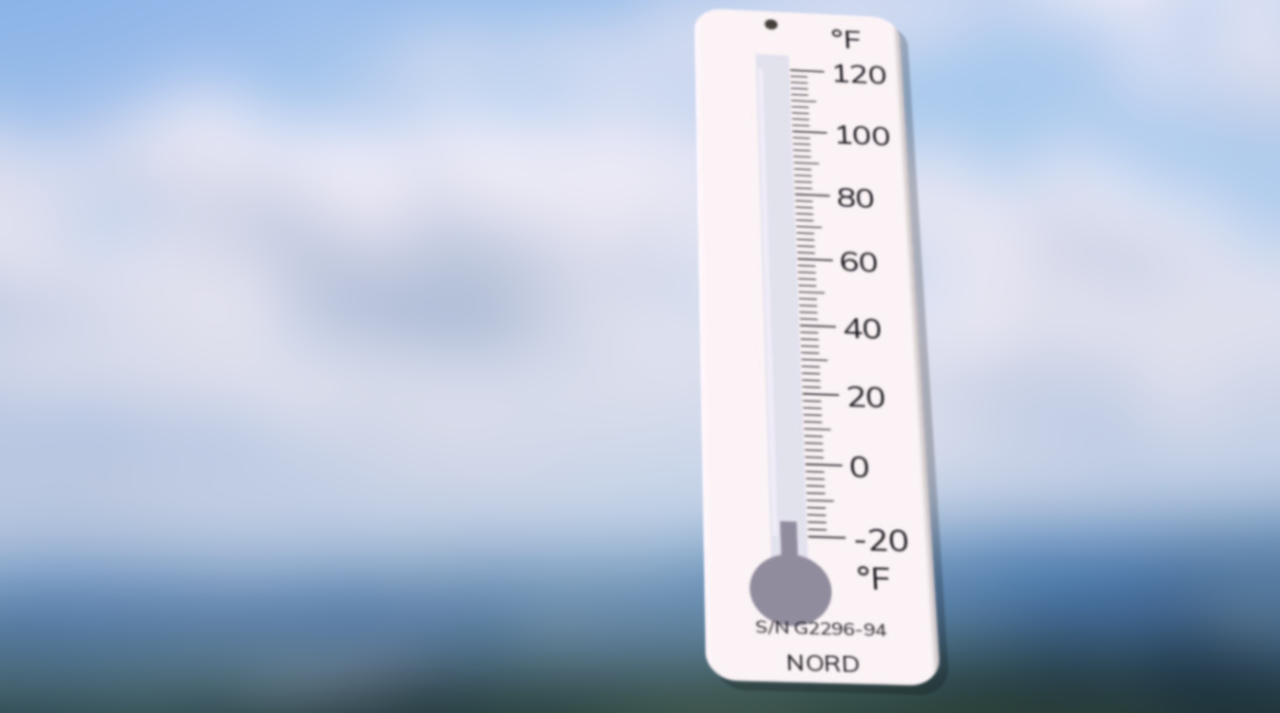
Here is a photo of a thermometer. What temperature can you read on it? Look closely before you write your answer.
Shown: -16 °F
